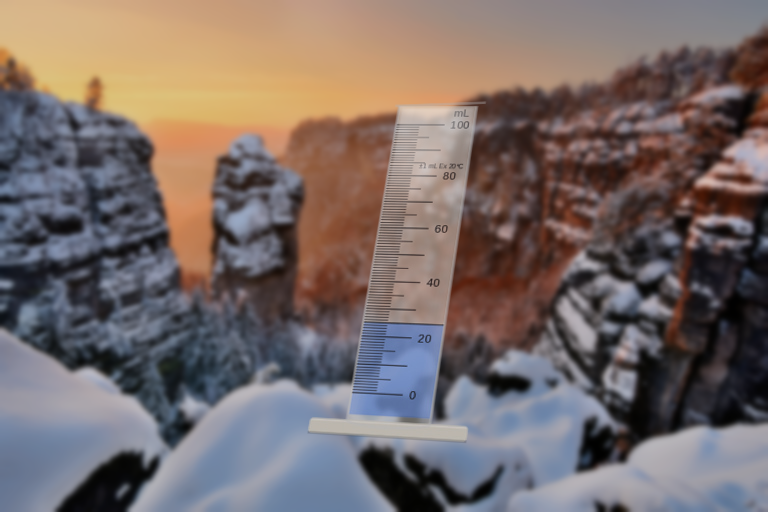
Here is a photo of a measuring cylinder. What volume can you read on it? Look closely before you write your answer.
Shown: 25 mL
